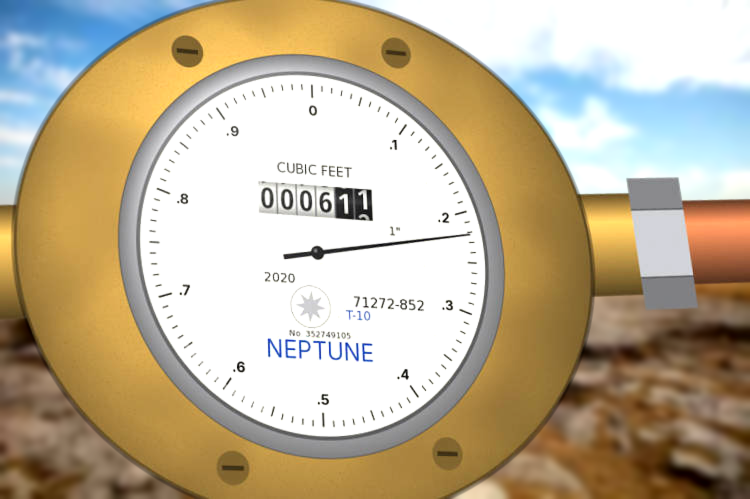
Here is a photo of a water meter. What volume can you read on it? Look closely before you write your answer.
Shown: 611.22 ft³
